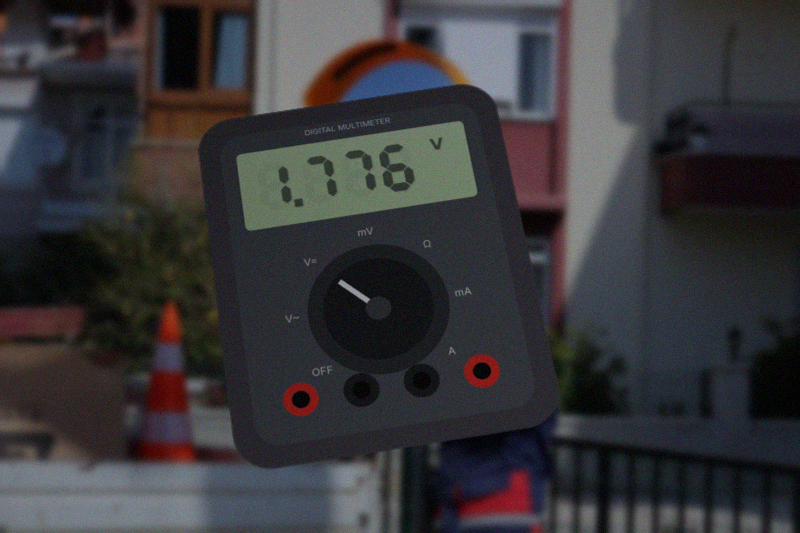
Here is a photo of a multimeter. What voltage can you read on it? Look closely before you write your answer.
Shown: 1.776 V
